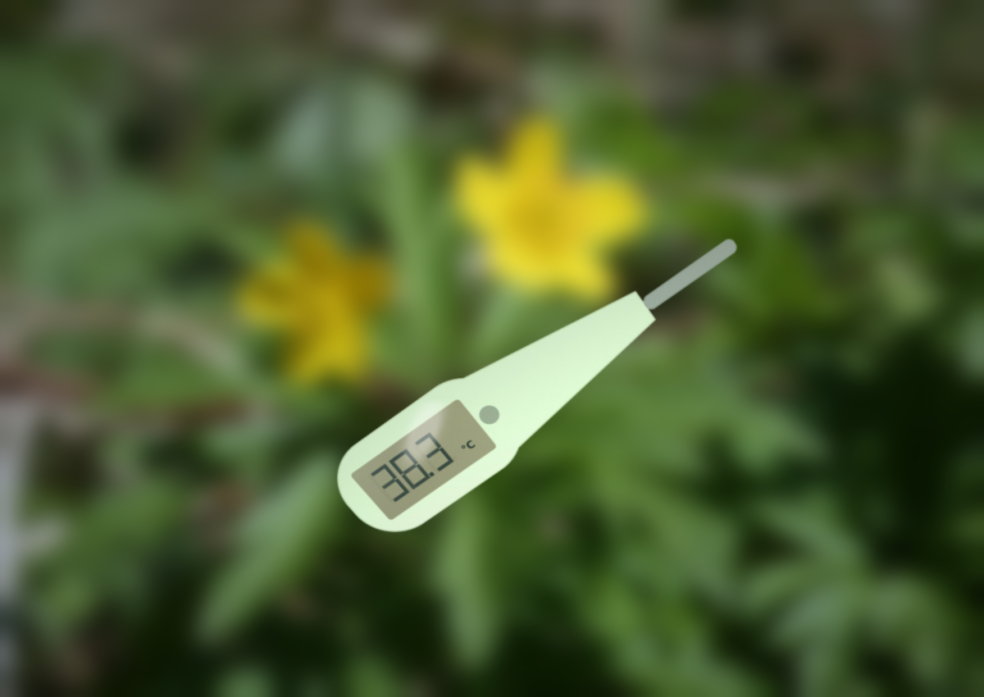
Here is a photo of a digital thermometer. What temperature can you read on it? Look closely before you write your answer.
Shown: 38.3 °C
